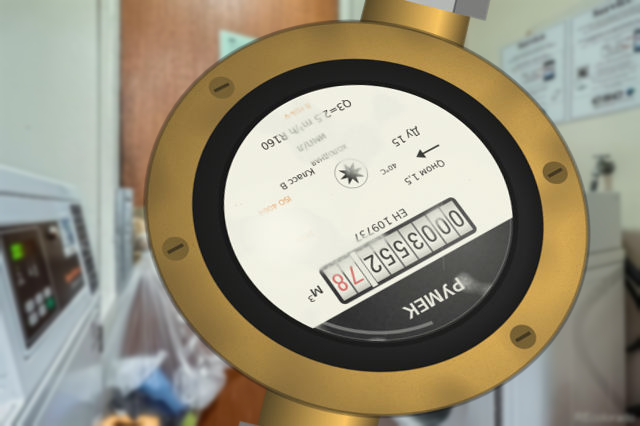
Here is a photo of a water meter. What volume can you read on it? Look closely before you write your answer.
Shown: 3552.78 m³
